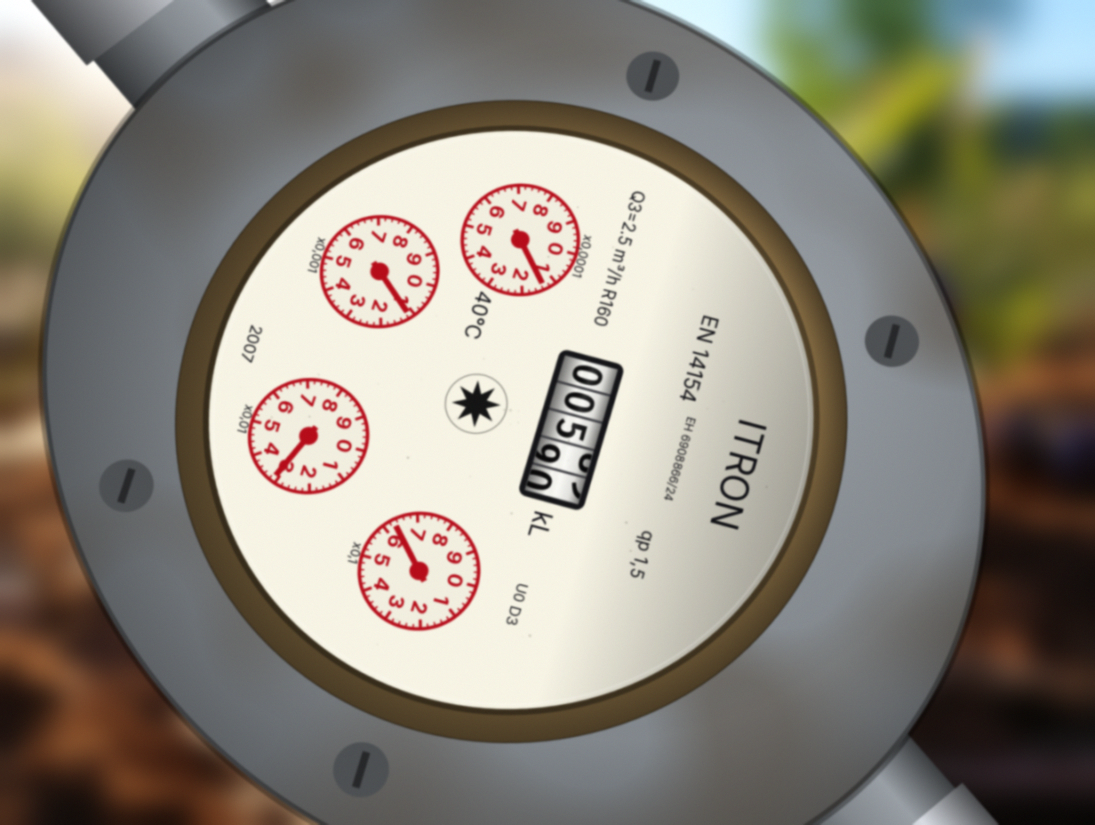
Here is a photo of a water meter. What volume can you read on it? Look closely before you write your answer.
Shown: 589.6311 kL
